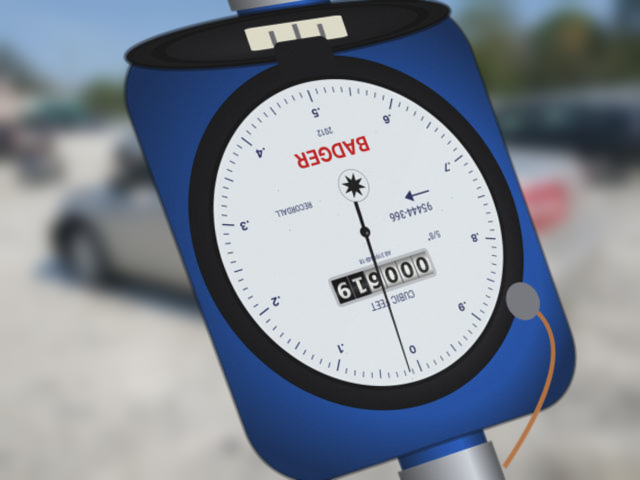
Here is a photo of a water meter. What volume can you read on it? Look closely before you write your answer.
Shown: 619.01 ft³
